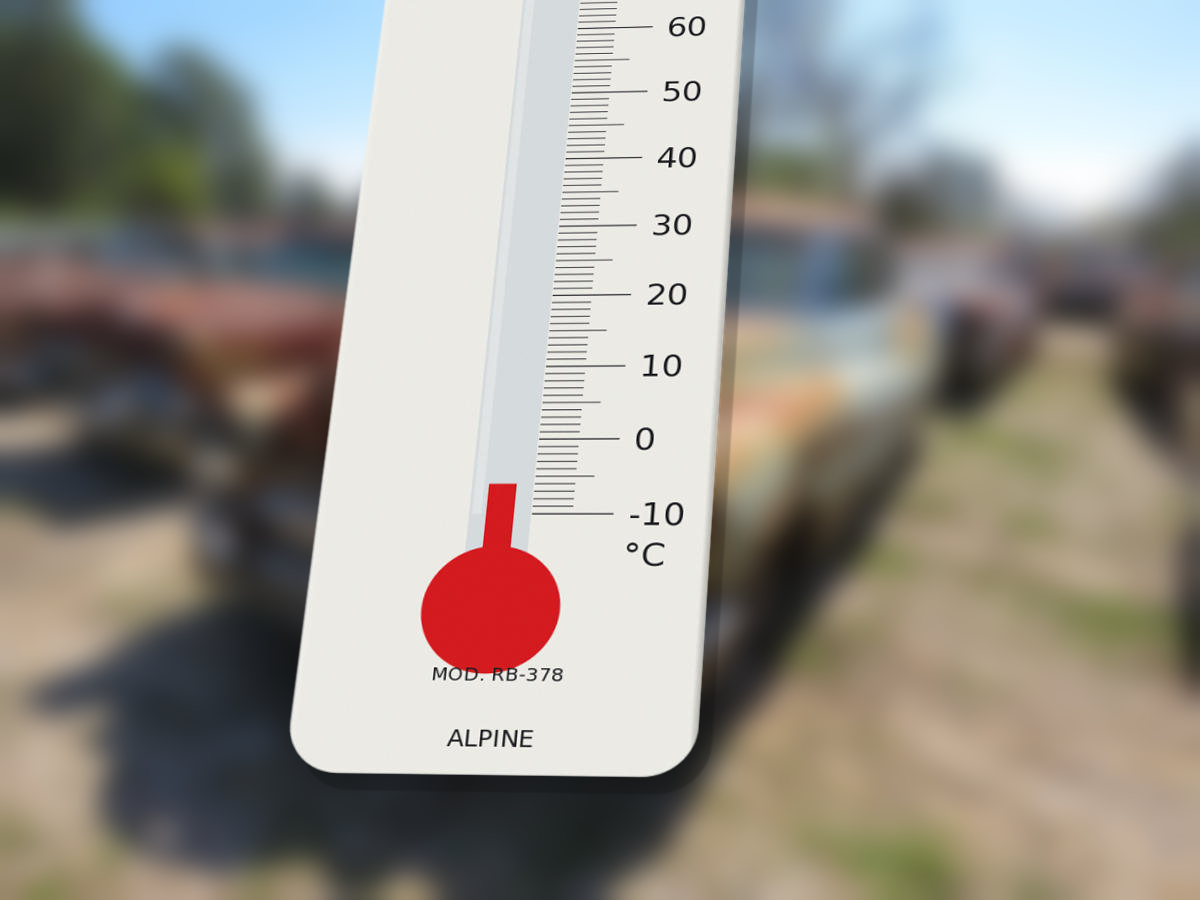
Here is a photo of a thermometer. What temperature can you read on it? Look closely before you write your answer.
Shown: -6 °C
